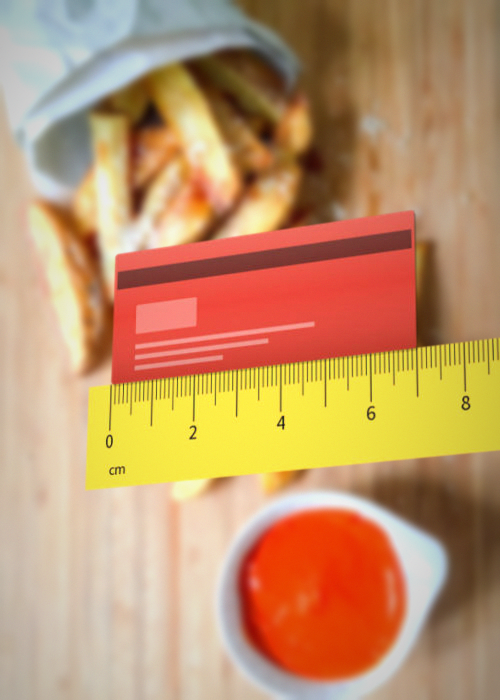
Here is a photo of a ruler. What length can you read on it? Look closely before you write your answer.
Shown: 7 cm
